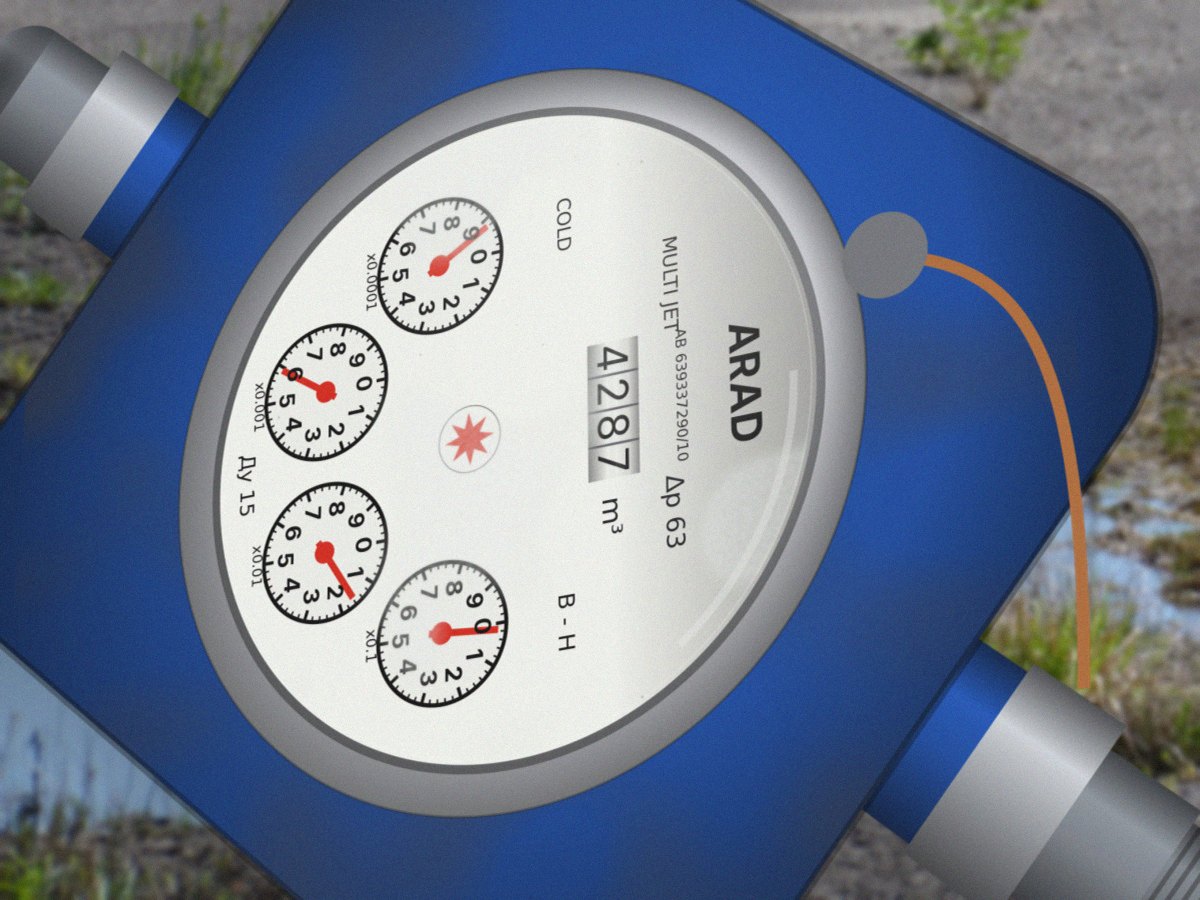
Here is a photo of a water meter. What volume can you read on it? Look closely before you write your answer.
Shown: 4287.0159 m³
